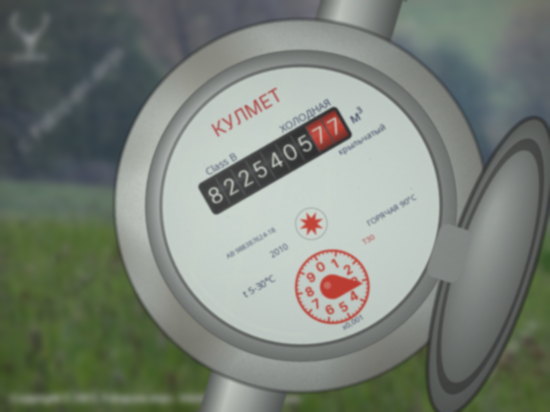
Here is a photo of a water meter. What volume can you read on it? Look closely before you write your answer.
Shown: 8225405.773 m³
